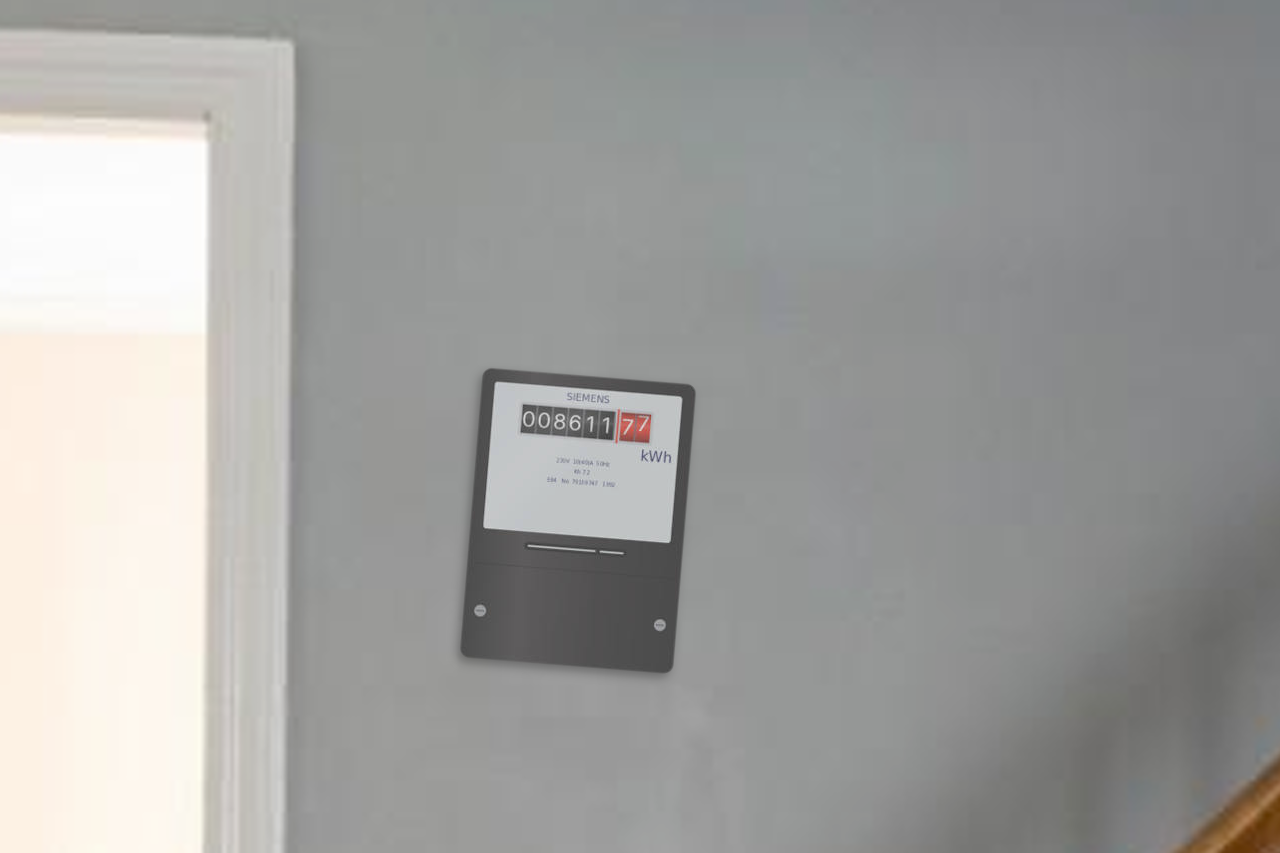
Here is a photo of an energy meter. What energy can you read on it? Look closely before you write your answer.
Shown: 8611.77 kWh
